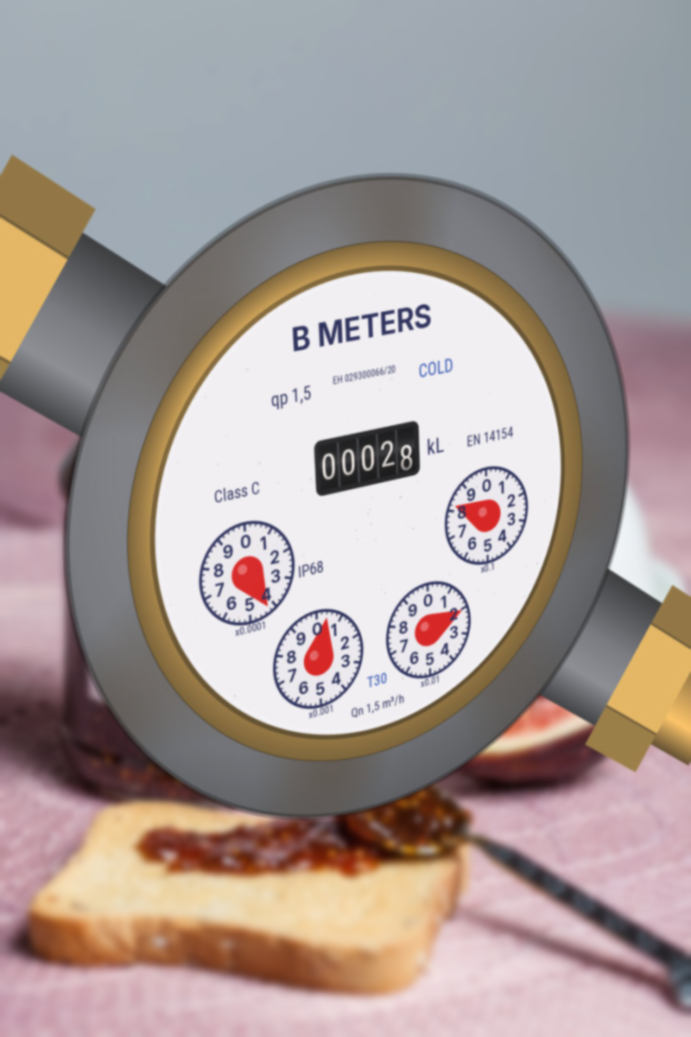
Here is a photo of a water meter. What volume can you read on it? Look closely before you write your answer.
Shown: 27.8204 kL
